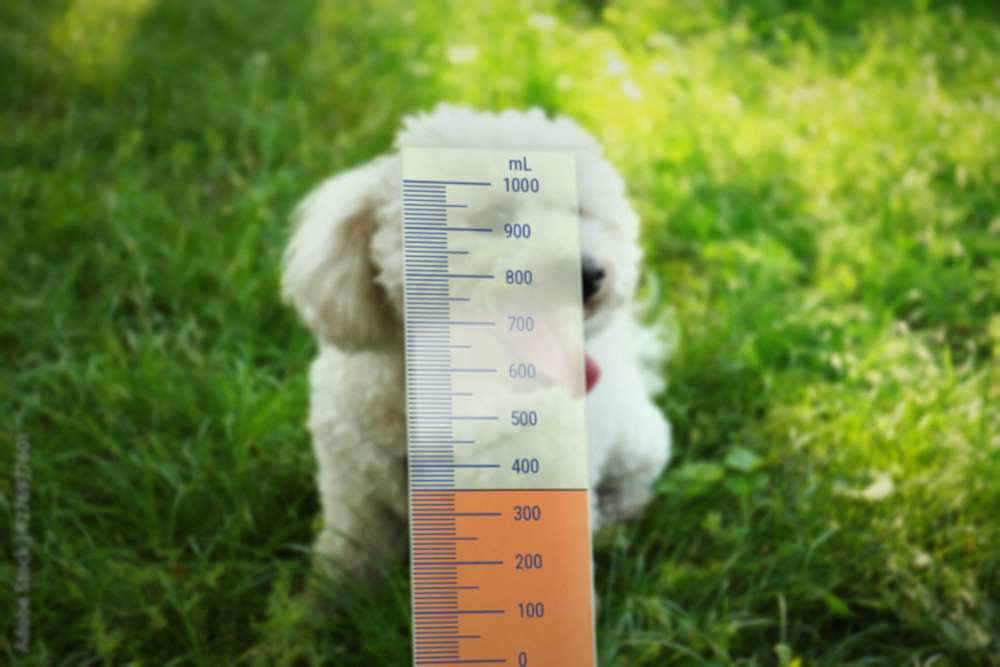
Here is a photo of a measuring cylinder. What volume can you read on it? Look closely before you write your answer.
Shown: 350 mL
